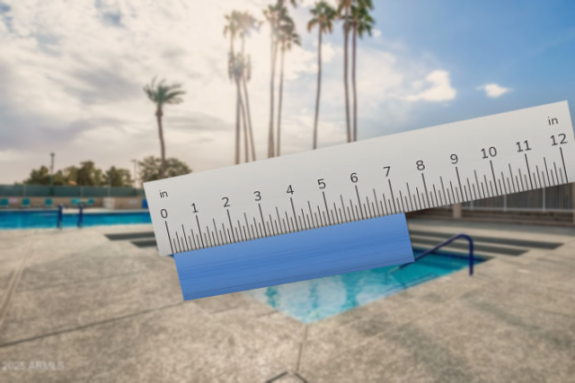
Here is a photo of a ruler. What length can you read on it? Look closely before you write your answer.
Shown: 7.25 in
